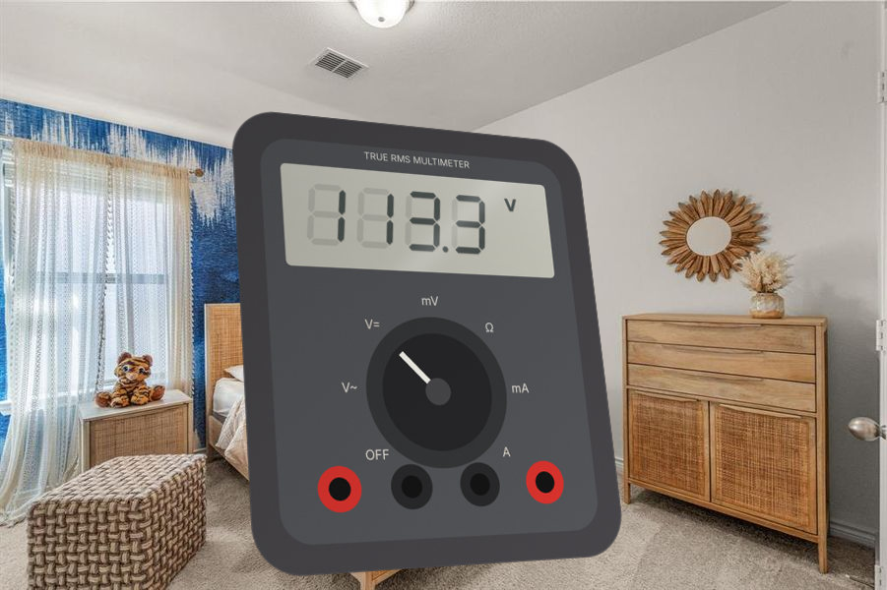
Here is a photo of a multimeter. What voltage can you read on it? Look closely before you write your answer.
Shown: 113.3 V
